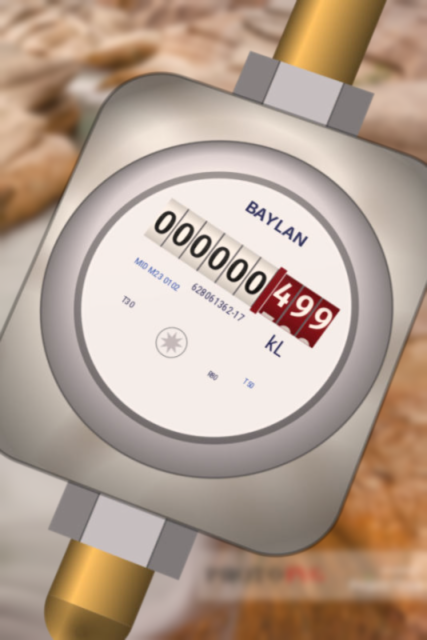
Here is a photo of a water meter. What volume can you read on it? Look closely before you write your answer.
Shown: 0.499 kL
